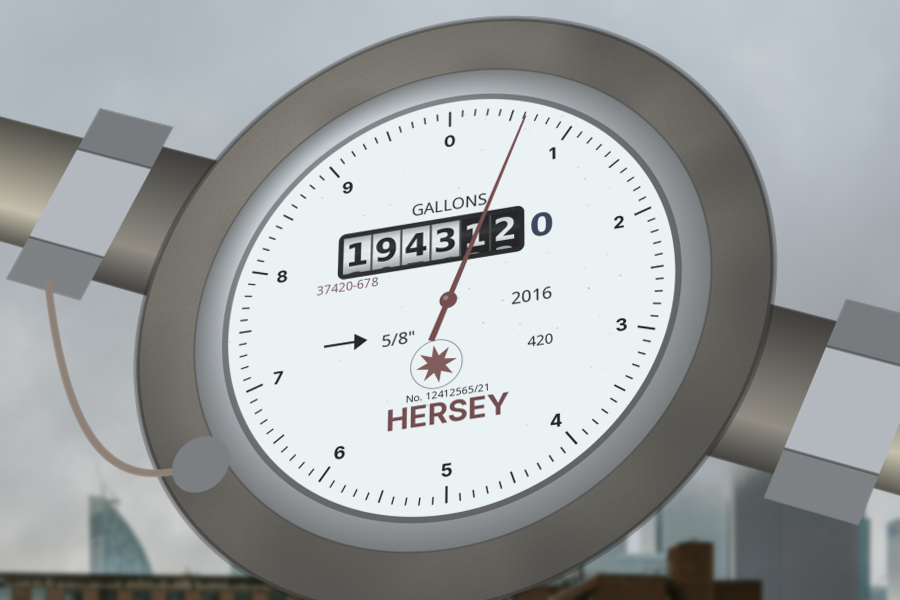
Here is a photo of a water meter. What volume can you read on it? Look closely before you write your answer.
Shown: 1943120.6 gal
